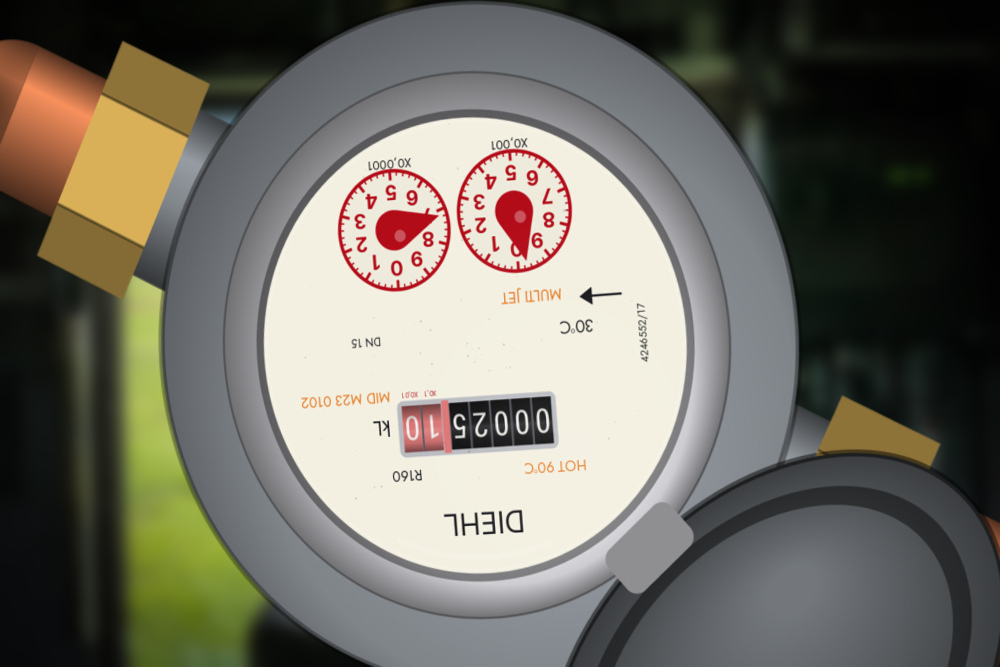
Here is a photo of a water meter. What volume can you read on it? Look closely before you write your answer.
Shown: 25.0997 kL
